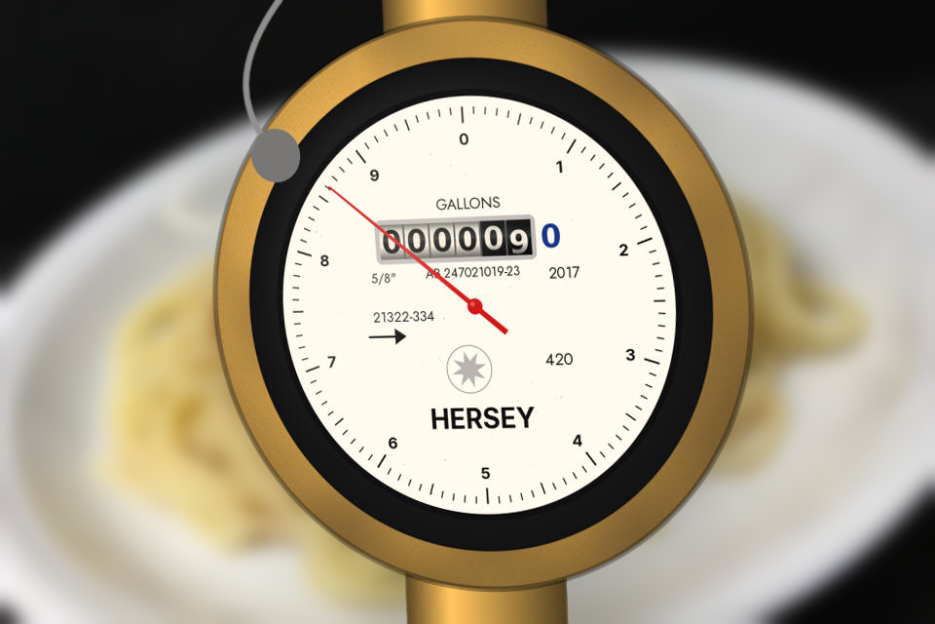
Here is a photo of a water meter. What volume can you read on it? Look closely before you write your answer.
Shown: 88.6 gal
